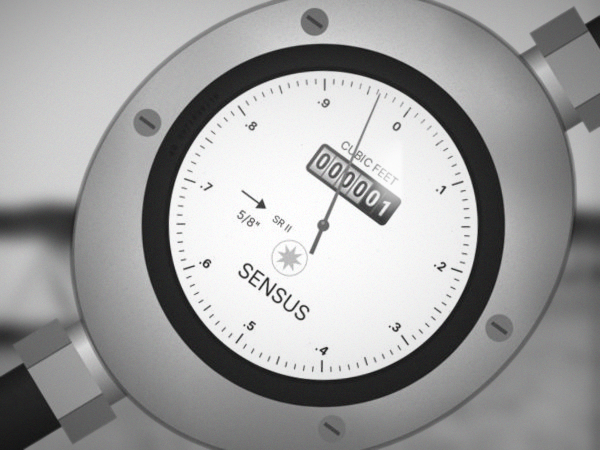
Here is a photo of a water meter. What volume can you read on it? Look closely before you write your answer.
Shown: 0.96 ft³
